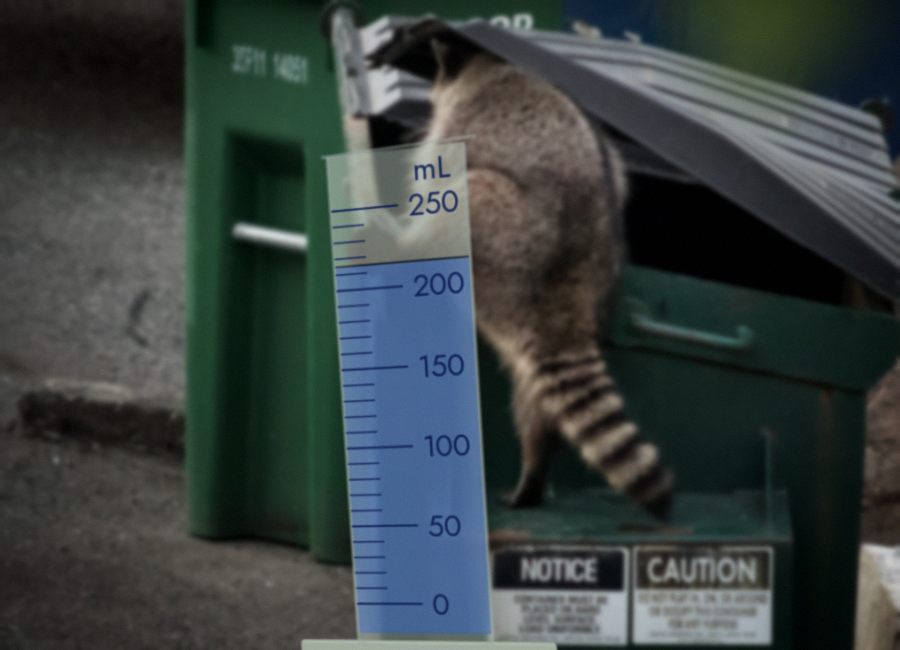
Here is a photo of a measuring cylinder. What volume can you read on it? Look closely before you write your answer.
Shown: 215 mL
